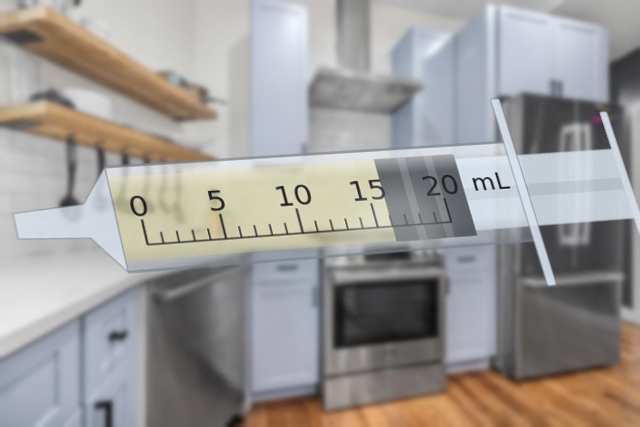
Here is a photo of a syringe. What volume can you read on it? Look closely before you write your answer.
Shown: 16 mL
